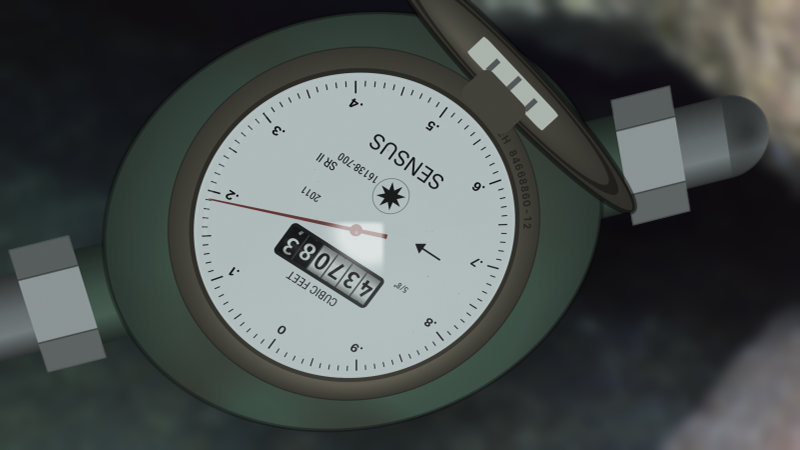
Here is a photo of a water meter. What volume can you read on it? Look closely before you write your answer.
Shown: 437083.19 ft³
